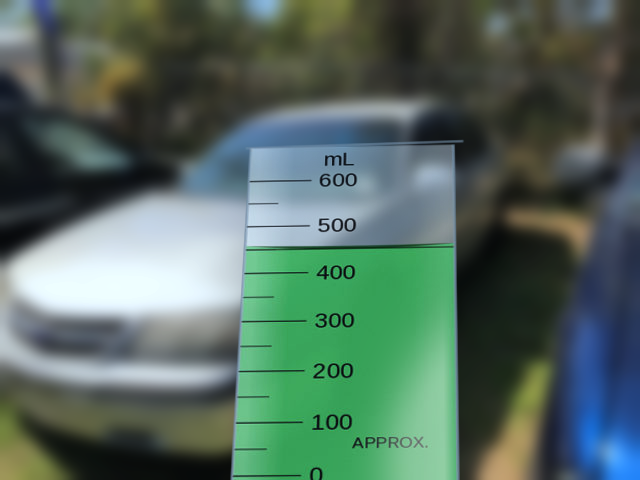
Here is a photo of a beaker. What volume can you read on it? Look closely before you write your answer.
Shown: 450 mL
